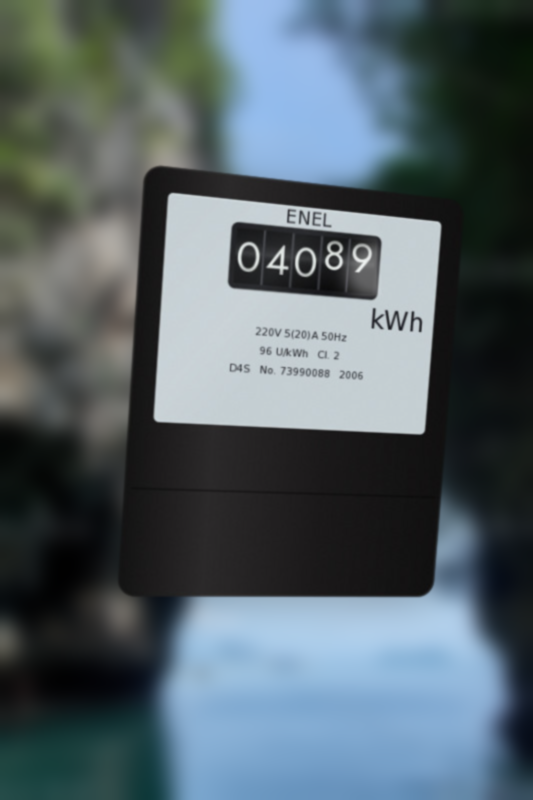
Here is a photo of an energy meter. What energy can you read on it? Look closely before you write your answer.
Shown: 4089 kWh
